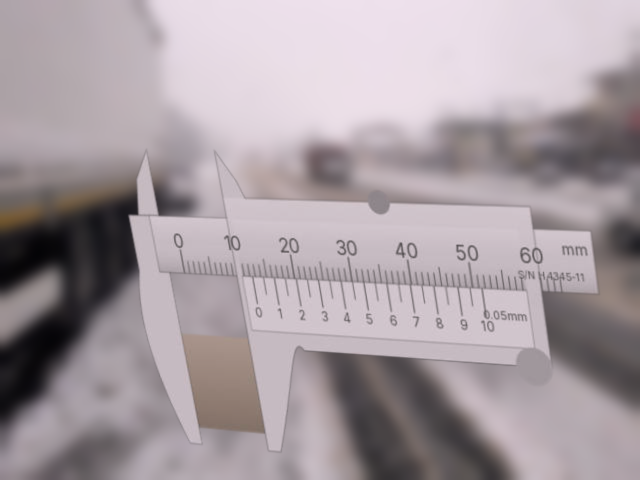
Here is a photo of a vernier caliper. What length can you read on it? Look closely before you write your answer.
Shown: 12.5 mm
